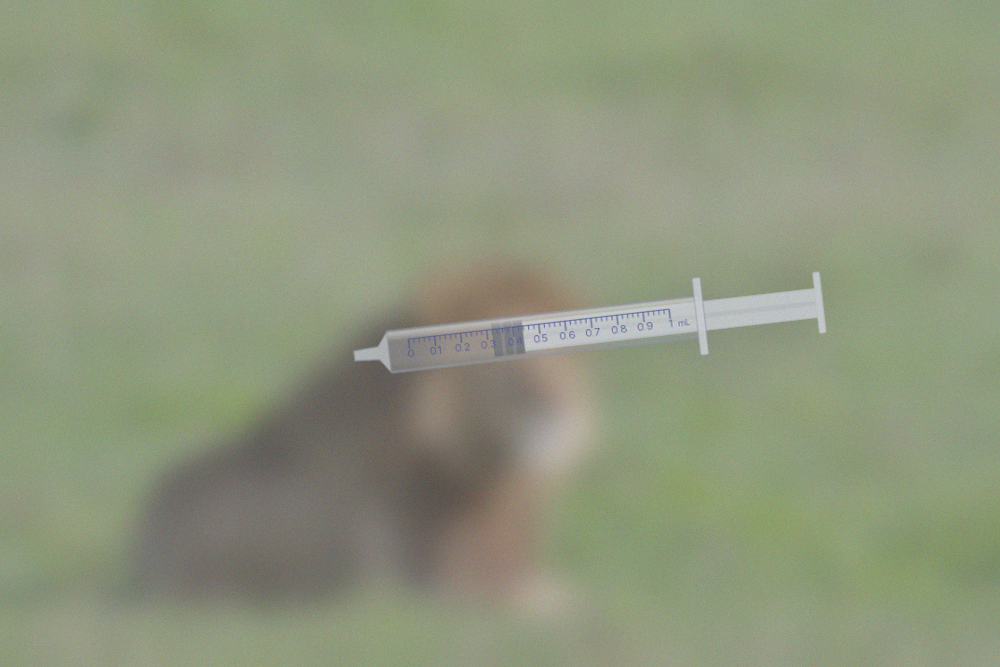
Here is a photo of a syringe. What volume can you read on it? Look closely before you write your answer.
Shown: 0.32 mL
